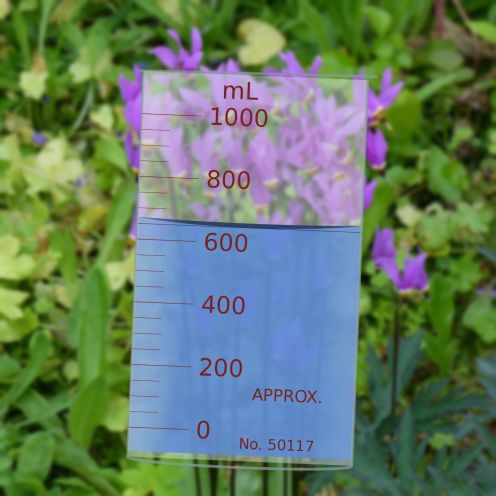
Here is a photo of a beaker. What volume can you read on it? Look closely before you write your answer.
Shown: 650 mL
